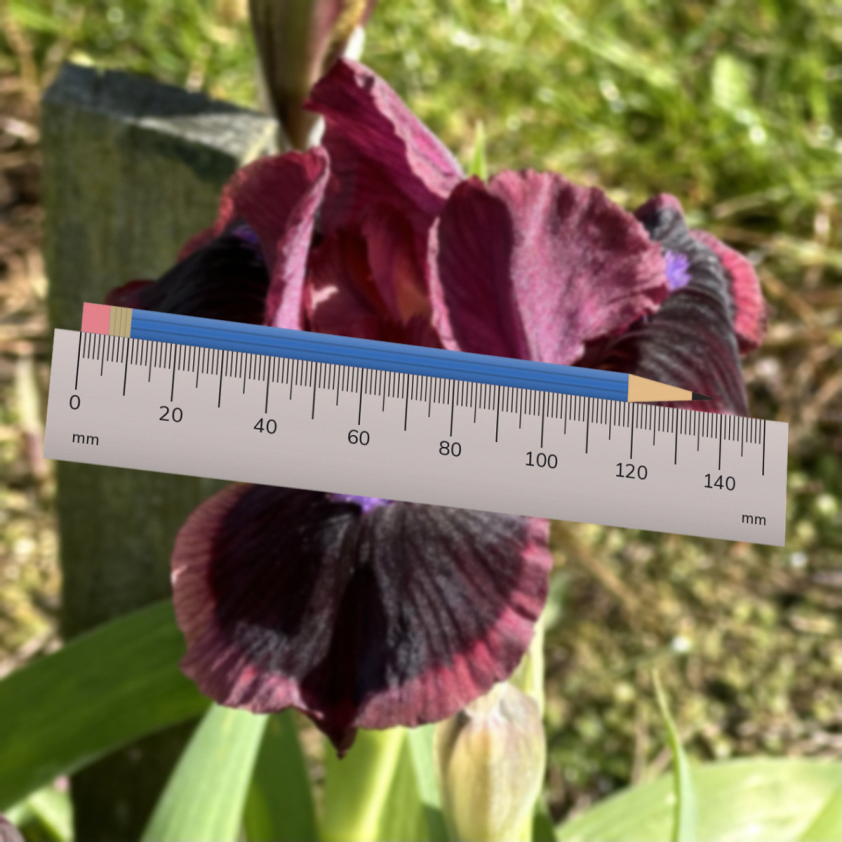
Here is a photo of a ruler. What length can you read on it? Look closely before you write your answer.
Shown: 138 mm
